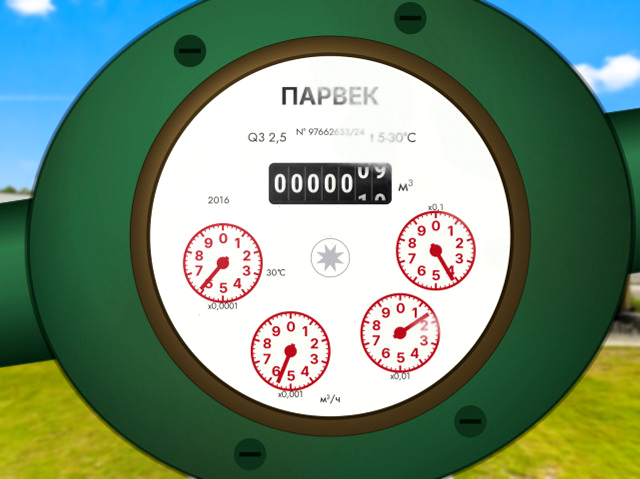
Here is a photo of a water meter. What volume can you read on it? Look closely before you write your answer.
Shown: 9.4156 m³
